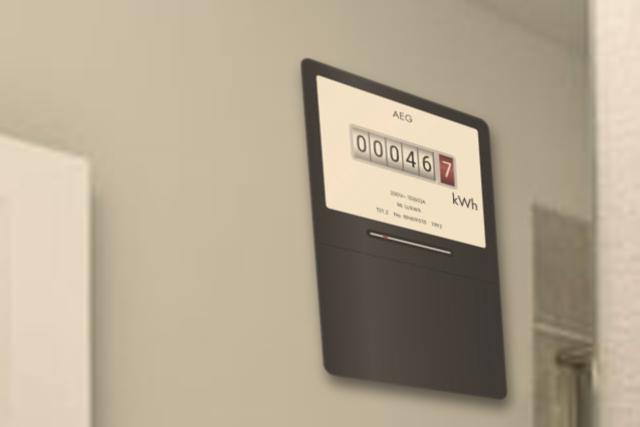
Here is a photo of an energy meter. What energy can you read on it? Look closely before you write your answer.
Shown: 46.7 kWh
